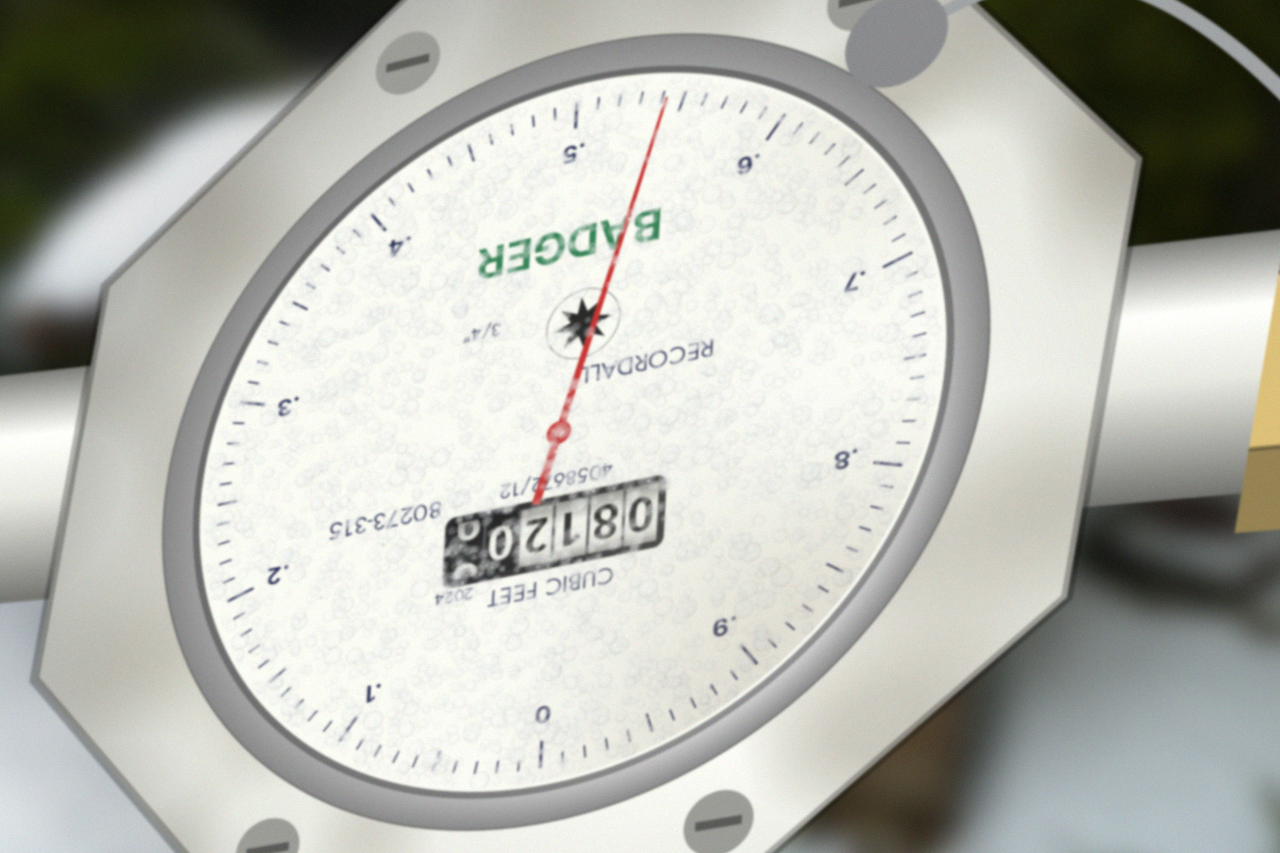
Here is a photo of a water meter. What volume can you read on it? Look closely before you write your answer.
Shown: 81208.54 ft³
